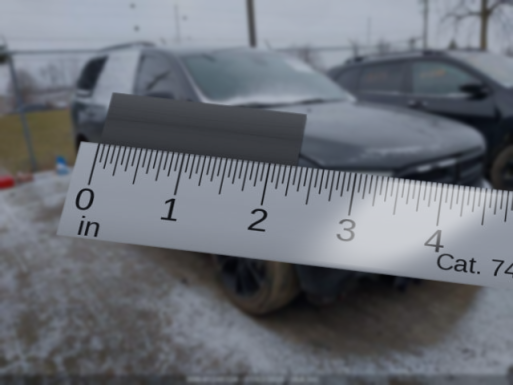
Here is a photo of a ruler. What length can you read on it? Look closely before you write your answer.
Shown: 2.3125 in
